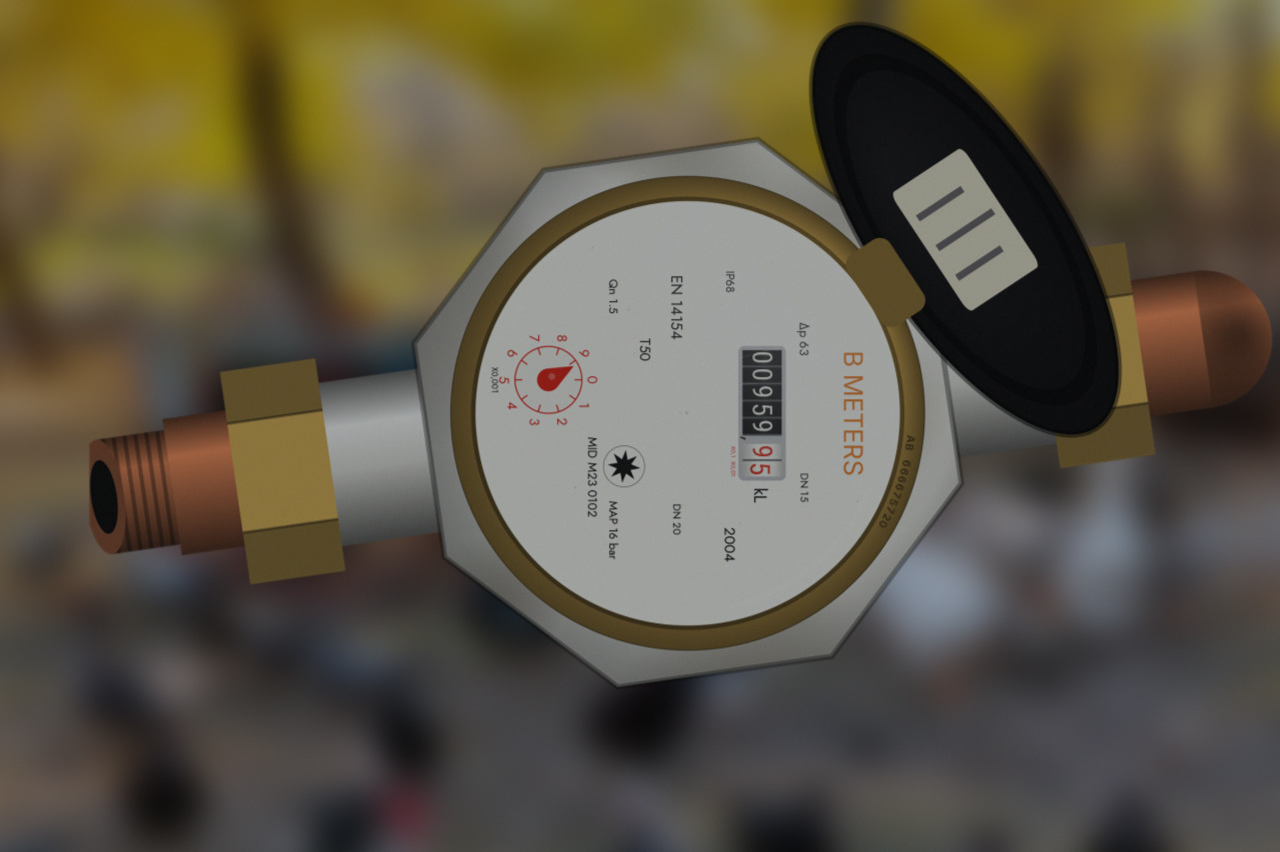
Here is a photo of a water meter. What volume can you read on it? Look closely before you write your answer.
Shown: 959.949 kL
